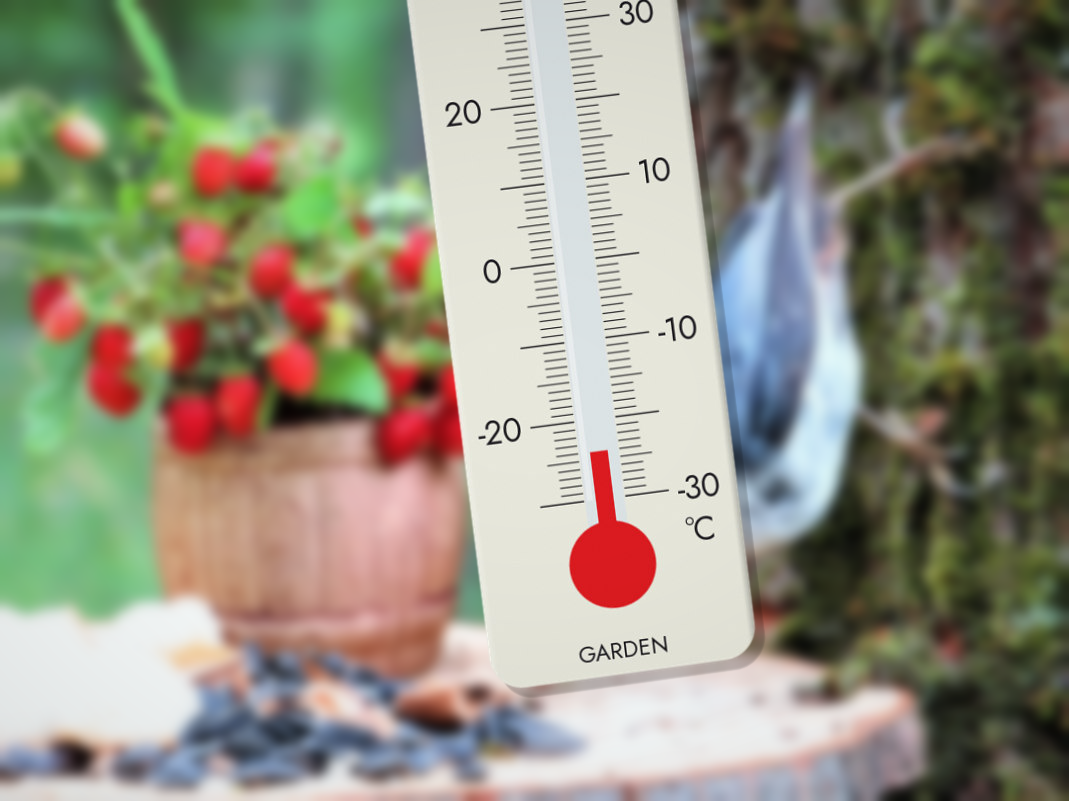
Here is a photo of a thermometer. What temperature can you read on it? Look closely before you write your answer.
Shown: -24 °C
